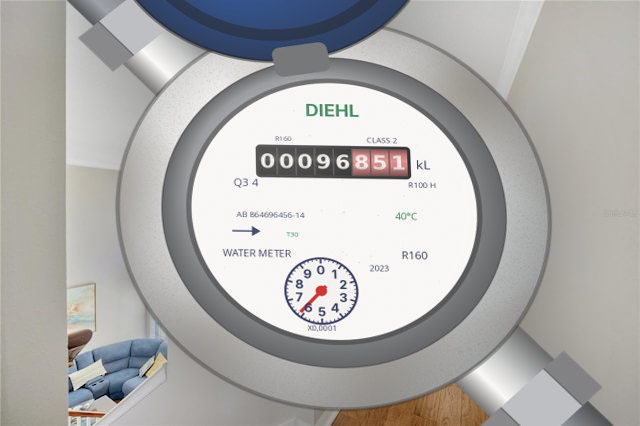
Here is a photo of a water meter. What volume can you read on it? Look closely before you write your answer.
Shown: 96.8516 kL
